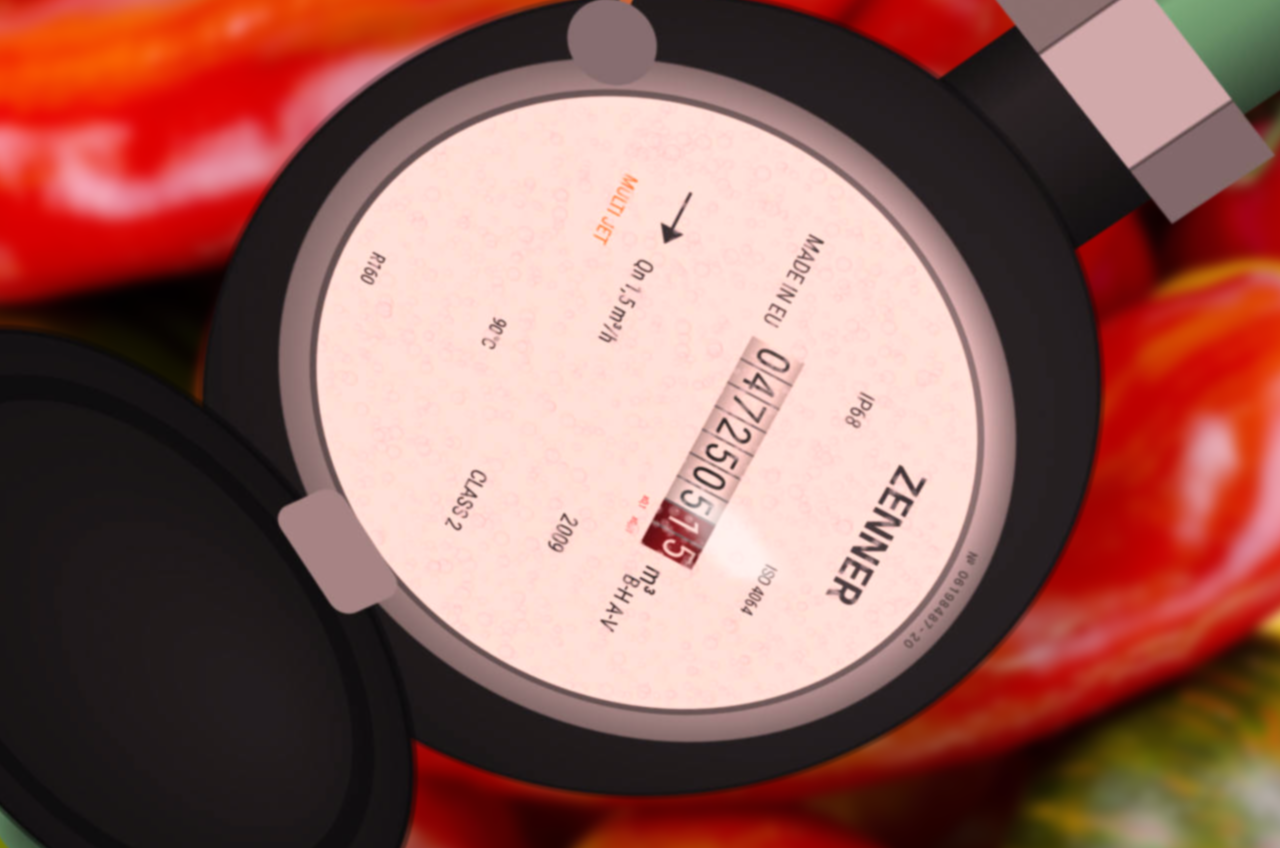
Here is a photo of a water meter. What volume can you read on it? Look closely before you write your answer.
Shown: 472505.15 m³
